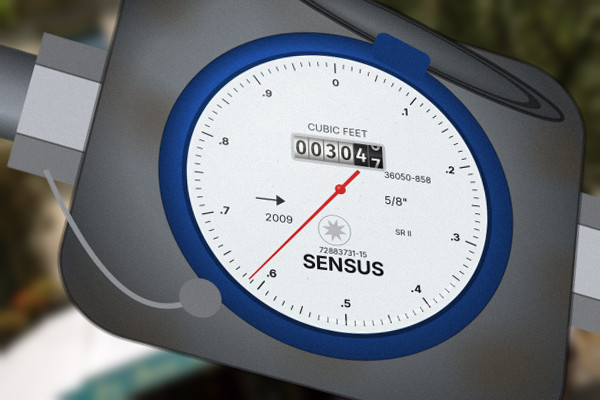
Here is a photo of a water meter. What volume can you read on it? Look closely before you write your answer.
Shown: 3046.61 ft³
